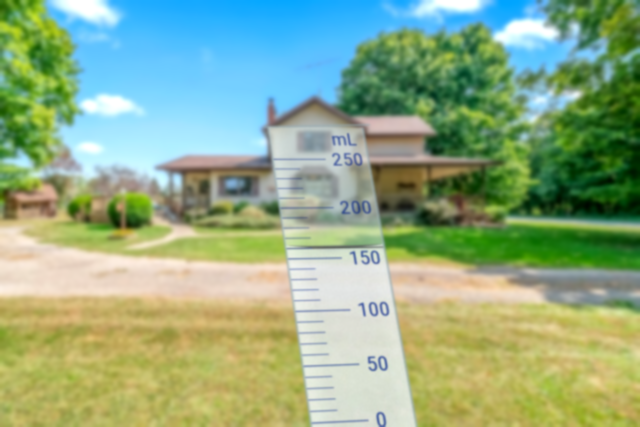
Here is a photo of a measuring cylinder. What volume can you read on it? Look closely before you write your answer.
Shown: 160 mL
